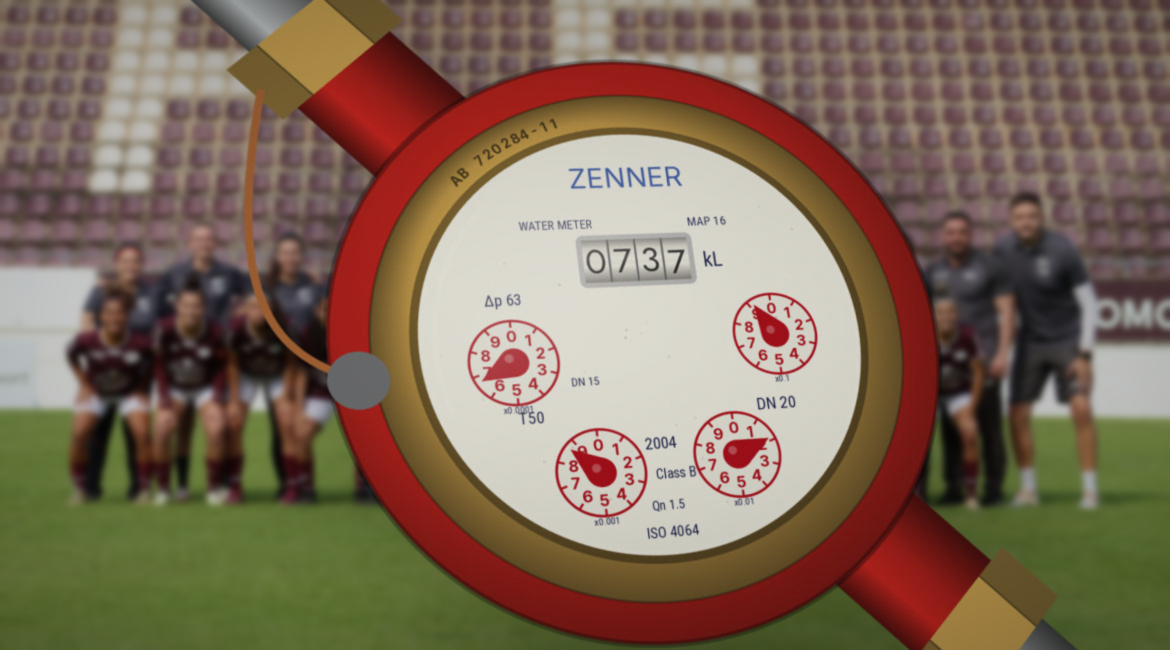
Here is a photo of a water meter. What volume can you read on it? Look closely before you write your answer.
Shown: 736.9186 kL
